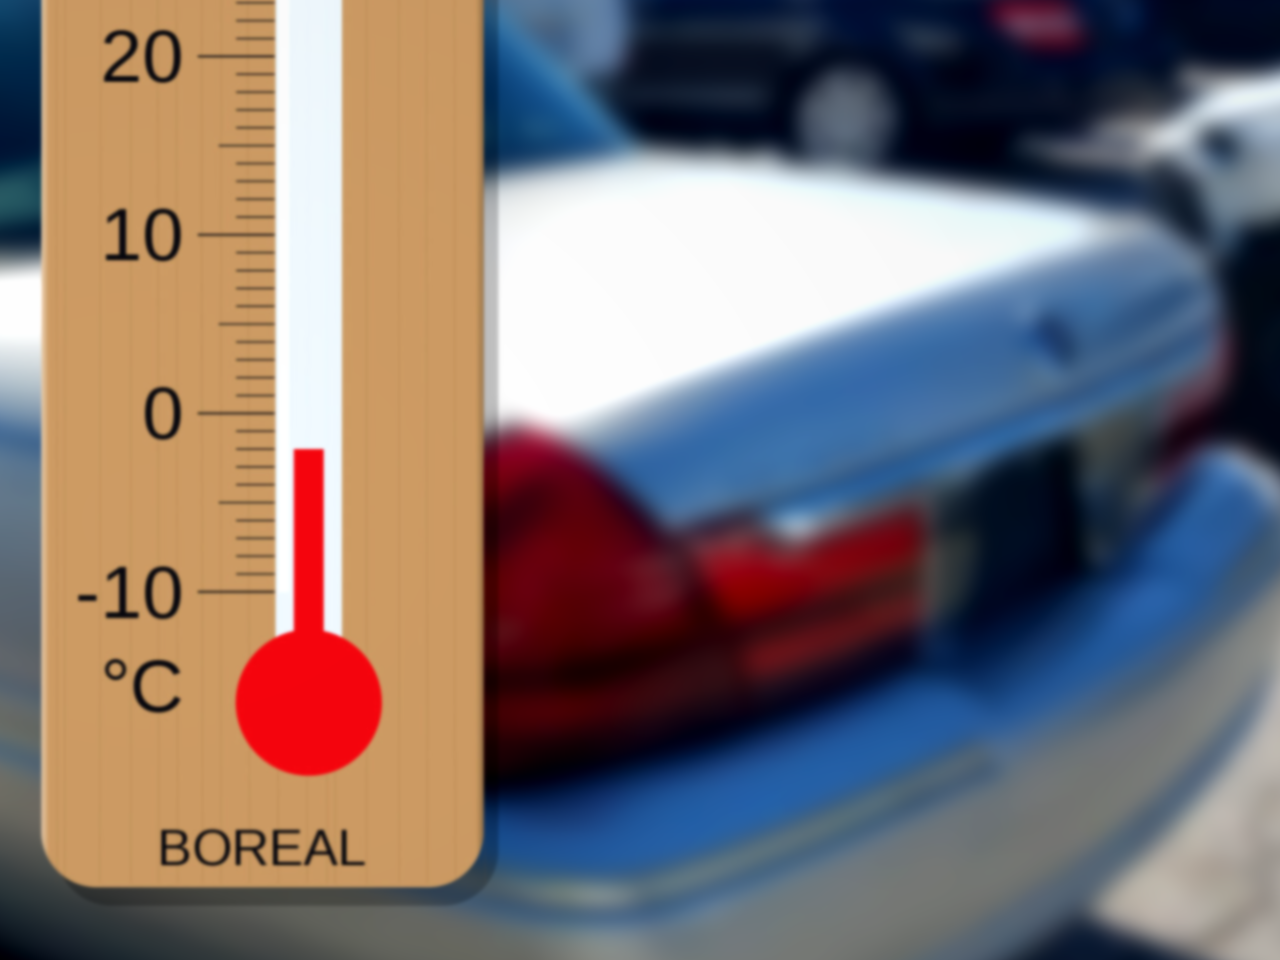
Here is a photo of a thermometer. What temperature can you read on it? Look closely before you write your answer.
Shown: -2 °C
